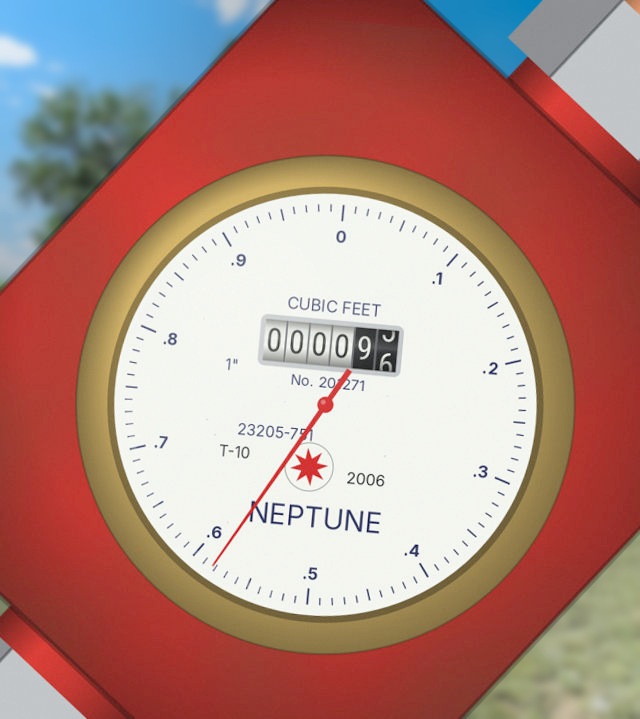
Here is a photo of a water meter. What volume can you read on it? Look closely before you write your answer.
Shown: 95.58 ft³
